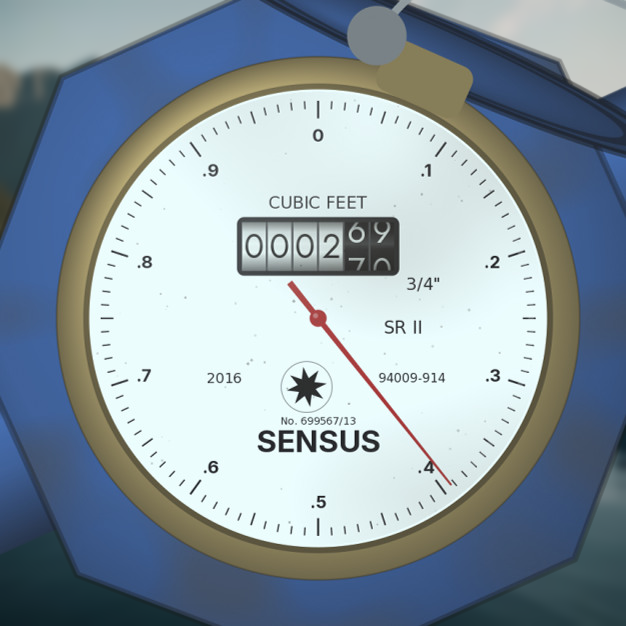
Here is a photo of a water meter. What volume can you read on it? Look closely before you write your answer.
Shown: 269.39 ft³
